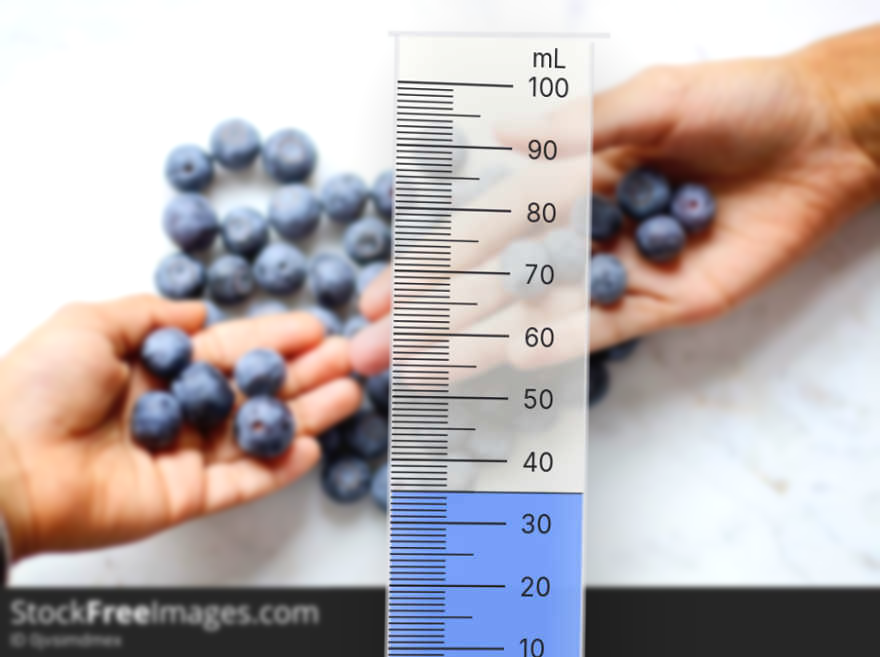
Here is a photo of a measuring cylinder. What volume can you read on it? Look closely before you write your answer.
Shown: 35 mL
